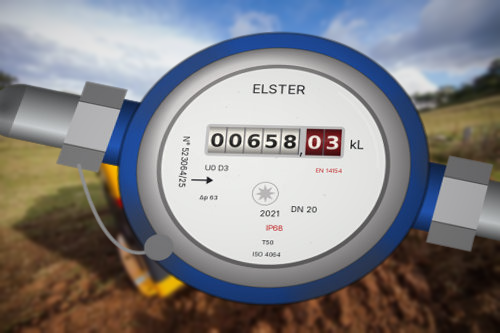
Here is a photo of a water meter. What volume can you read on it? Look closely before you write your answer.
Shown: 658.03 kL
